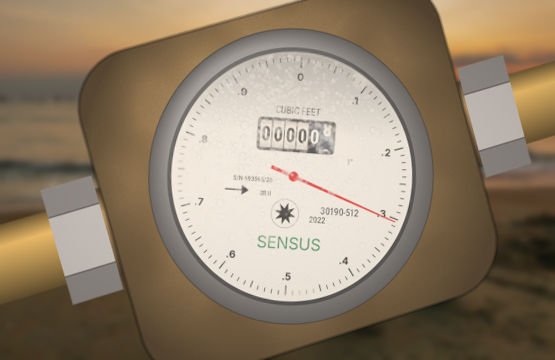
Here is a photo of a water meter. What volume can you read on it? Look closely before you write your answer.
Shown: 8.30 ft³
